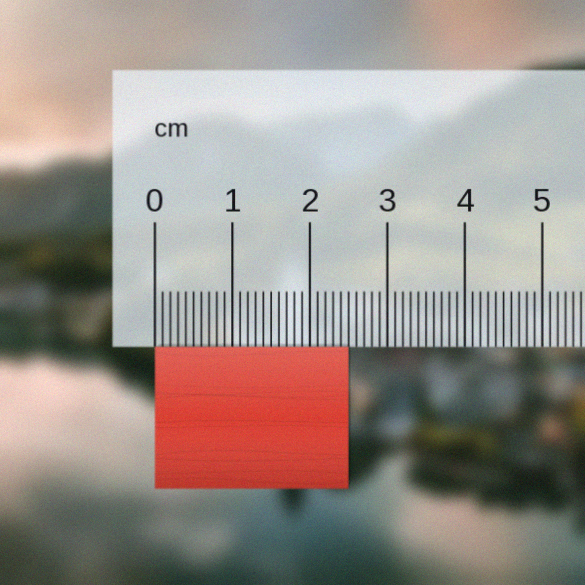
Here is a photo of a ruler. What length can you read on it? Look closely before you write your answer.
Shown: 2.5 cm
